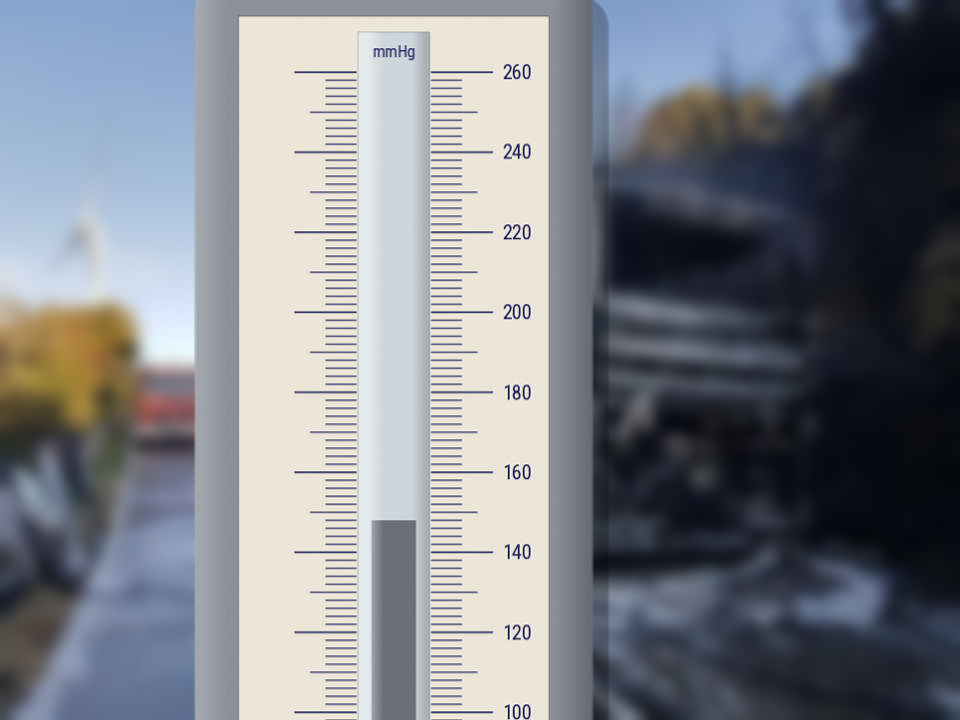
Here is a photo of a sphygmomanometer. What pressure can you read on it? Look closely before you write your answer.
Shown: 148 mmHg
